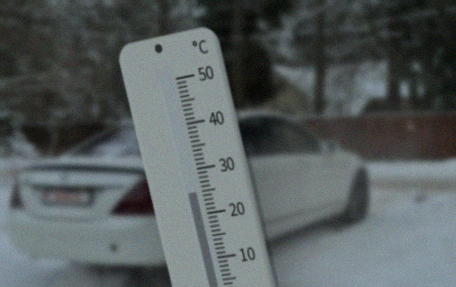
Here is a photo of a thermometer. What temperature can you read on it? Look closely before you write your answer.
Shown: 25 °C
